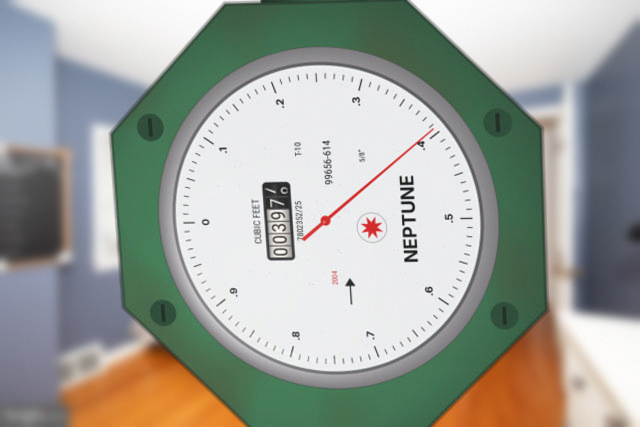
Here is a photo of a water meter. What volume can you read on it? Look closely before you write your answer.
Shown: 3977.39 ft³
